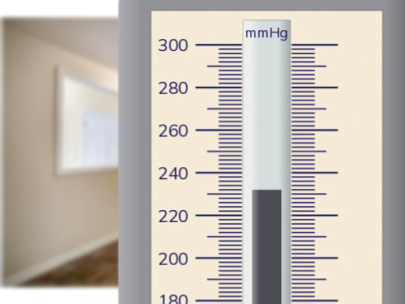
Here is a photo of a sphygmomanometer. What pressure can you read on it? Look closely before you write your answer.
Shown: 232 mmHg
